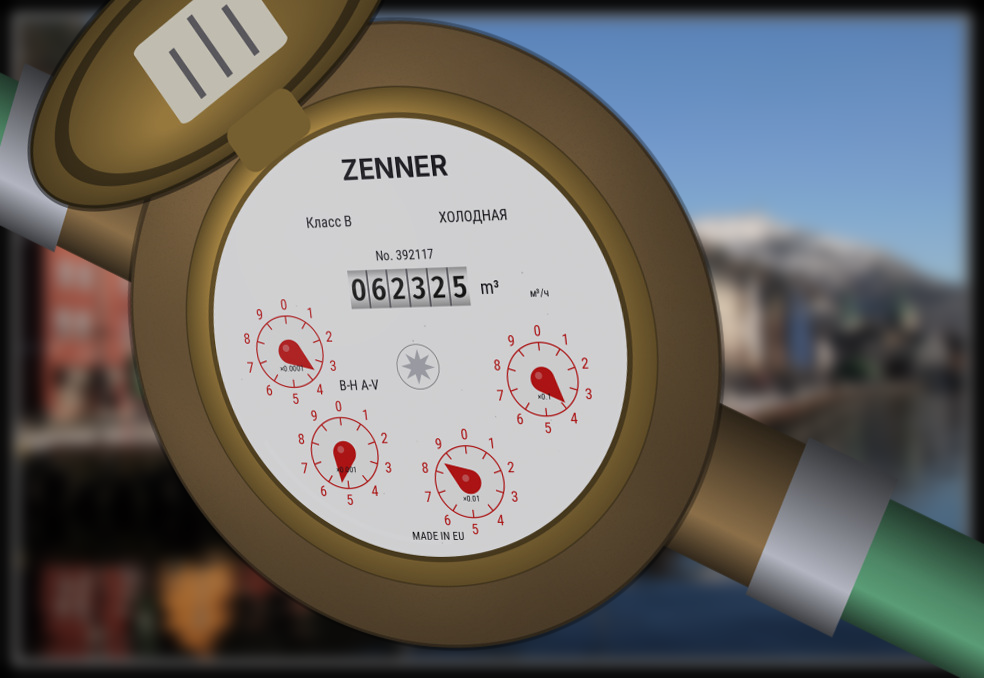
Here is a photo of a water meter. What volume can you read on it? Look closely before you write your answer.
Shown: 62325.3853 m³
